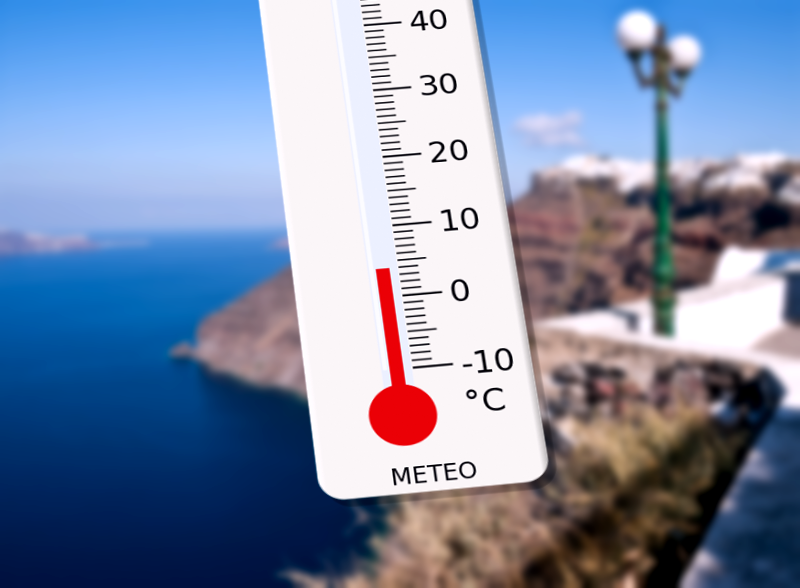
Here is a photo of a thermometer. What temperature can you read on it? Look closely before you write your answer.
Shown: 4 °C
